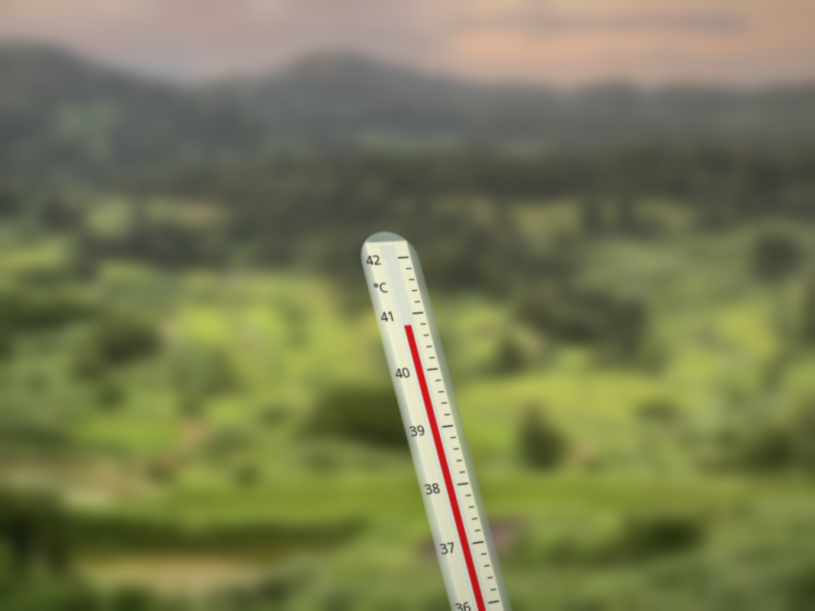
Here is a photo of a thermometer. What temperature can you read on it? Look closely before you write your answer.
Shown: 40.8 °C
